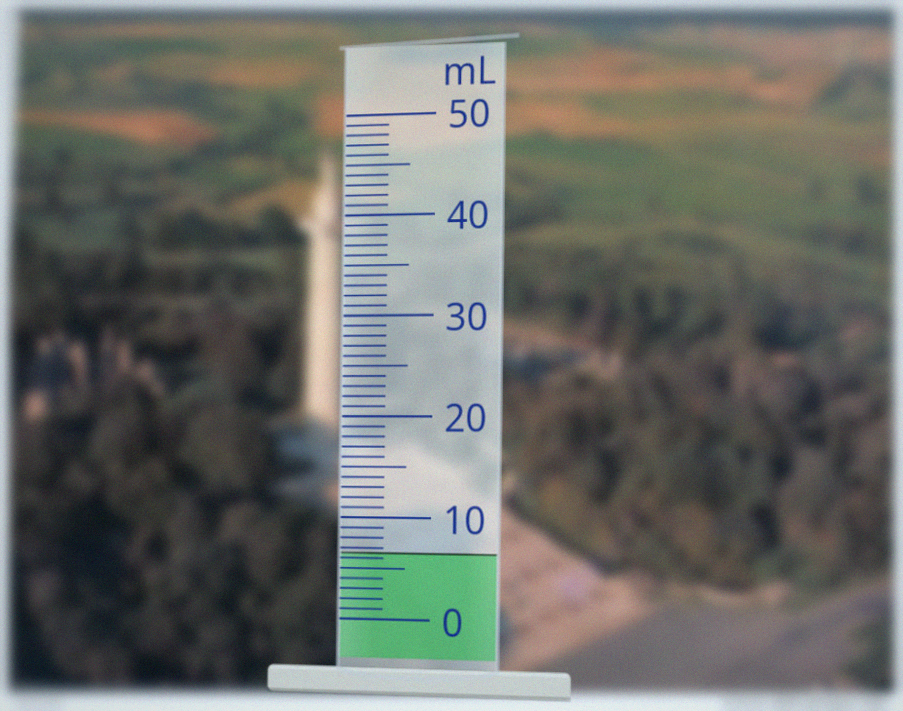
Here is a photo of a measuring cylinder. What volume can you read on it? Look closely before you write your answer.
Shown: 6.5 mL
